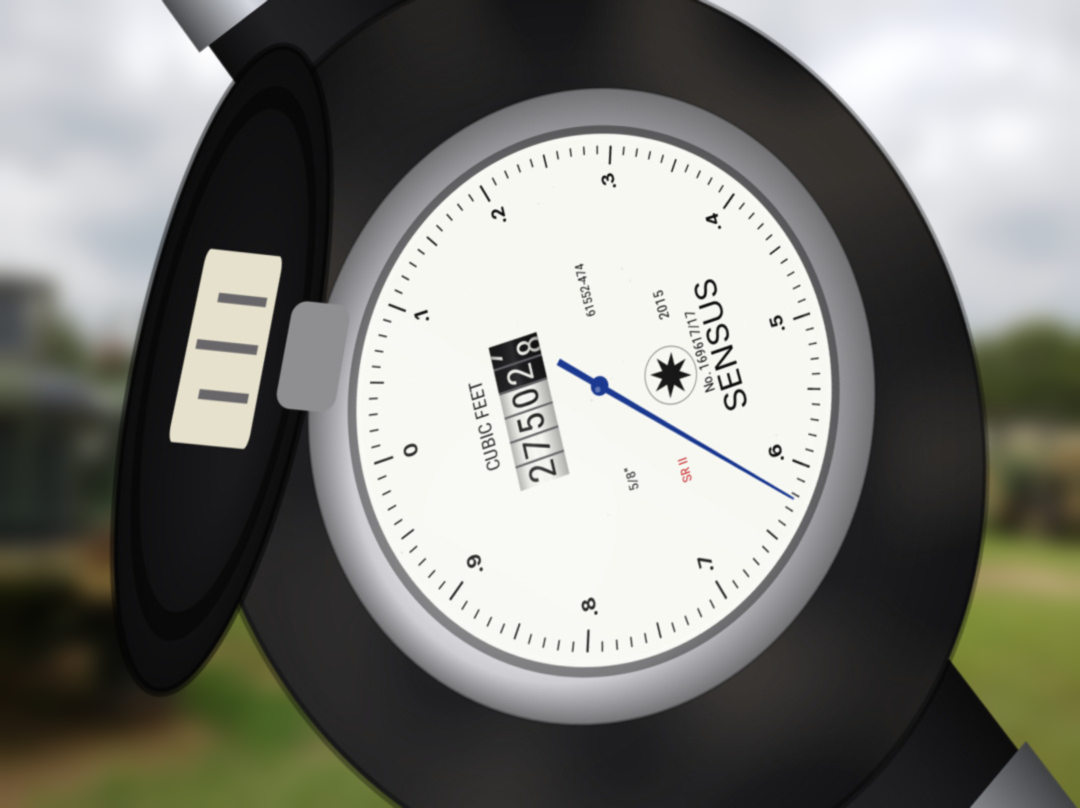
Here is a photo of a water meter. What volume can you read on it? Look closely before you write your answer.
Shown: 275027.62 ft³
